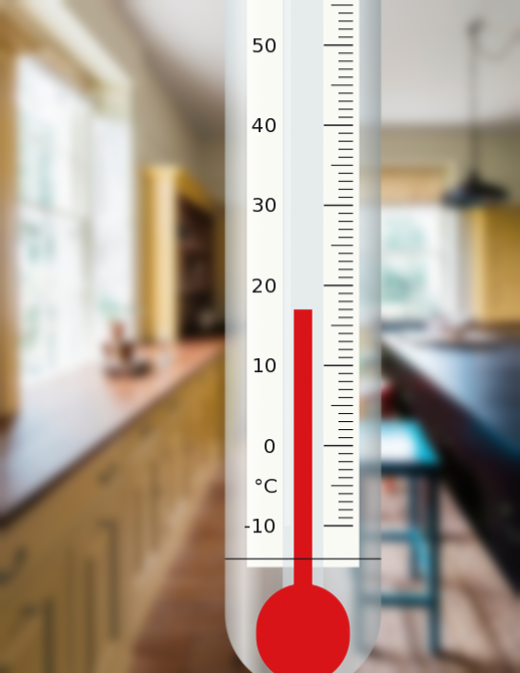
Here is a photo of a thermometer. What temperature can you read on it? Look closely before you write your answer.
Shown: 17 °C
